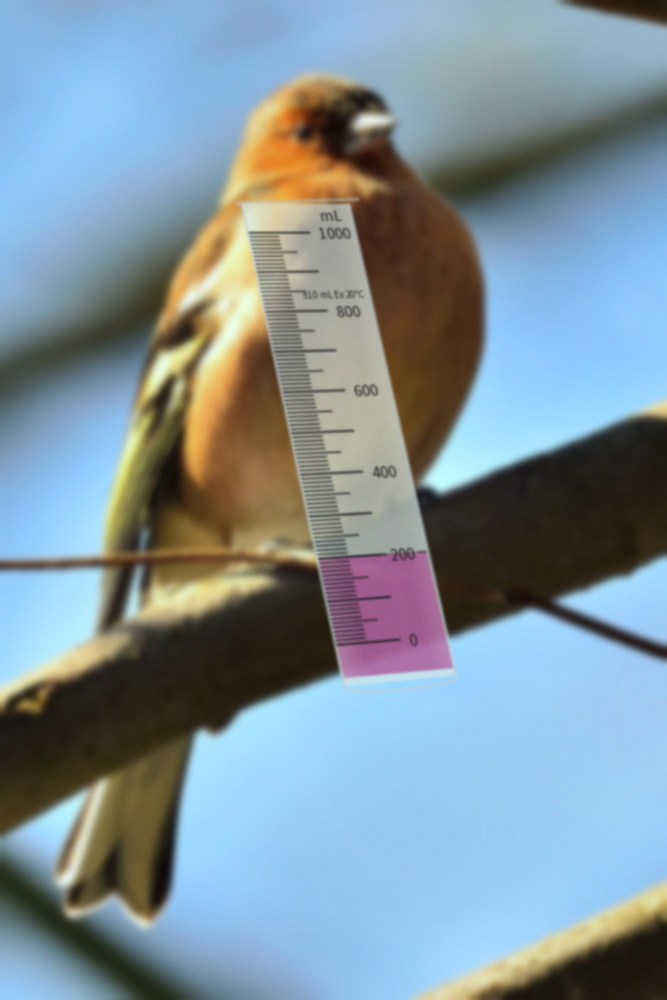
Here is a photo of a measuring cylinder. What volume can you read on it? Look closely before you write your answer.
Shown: 200 mL
